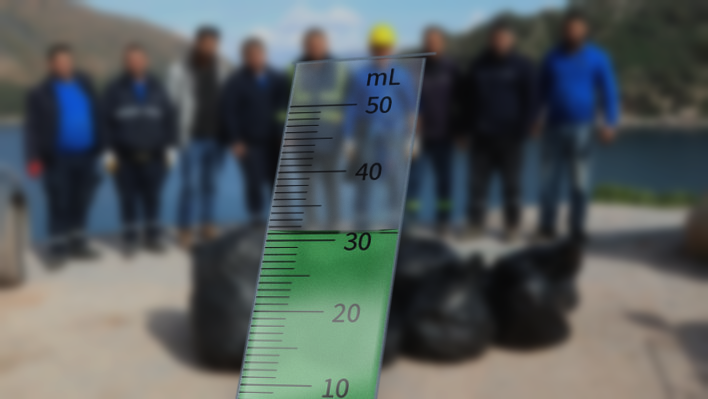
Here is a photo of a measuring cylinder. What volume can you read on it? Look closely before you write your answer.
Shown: 31 mL
